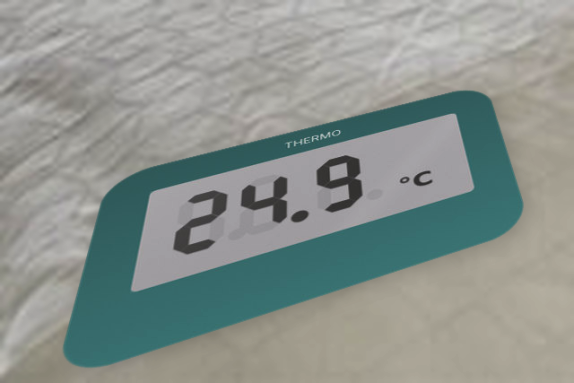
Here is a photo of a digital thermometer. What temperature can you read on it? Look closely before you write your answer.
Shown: 24.9 °C
